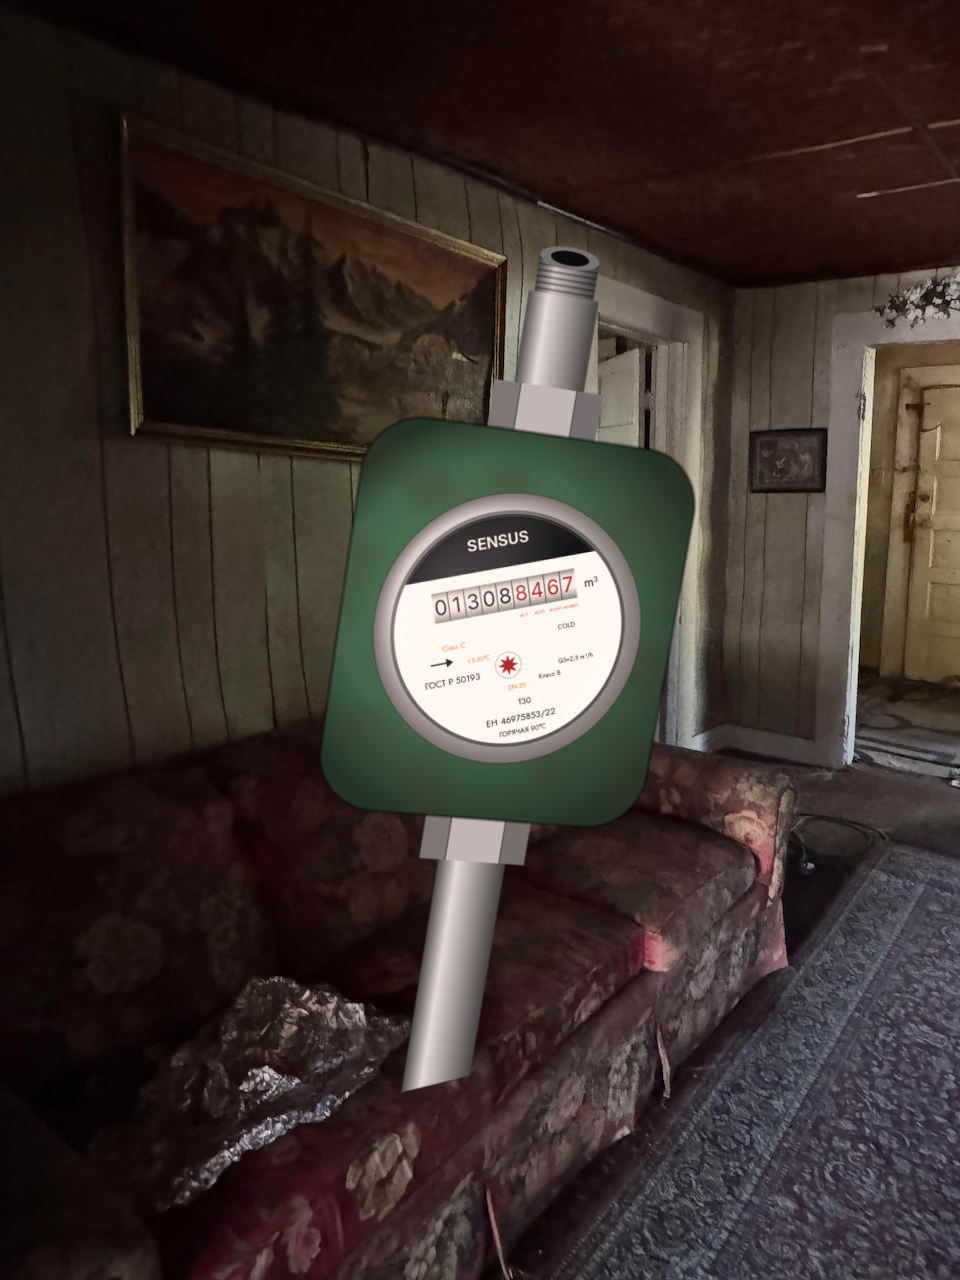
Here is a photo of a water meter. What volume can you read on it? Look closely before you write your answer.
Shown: 1308.8467 m³
